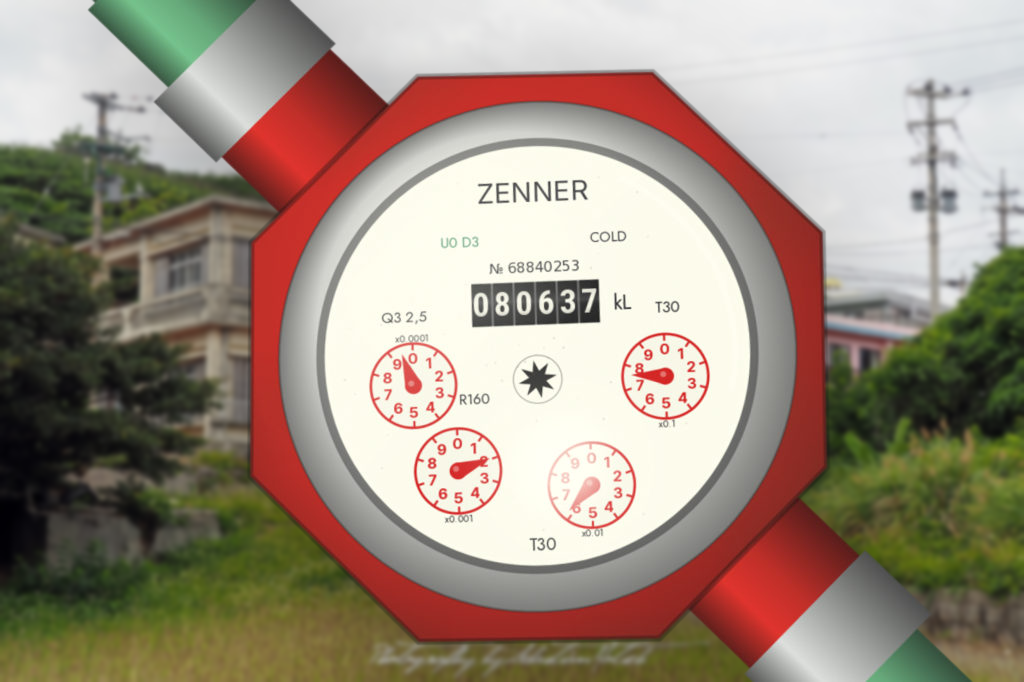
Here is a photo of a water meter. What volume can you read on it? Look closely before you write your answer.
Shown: 80637.7619 kL
